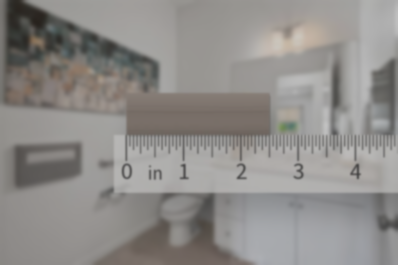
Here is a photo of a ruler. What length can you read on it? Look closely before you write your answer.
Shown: 2.5 in
